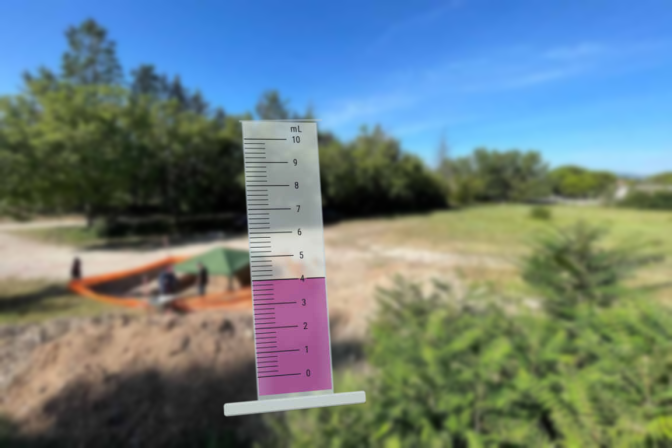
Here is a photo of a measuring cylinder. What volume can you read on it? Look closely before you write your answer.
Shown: 4 mL
